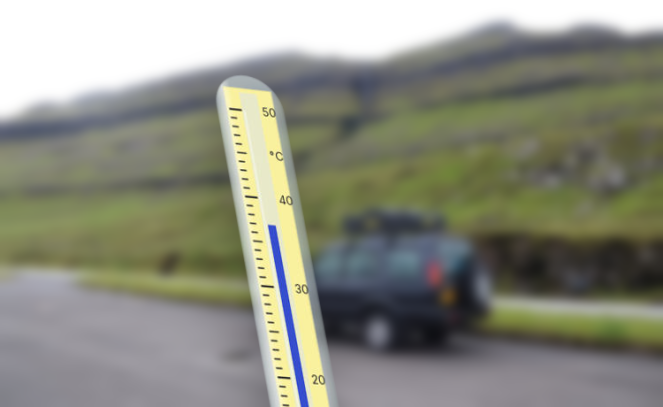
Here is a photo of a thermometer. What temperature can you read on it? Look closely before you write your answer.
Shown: 37 °C
